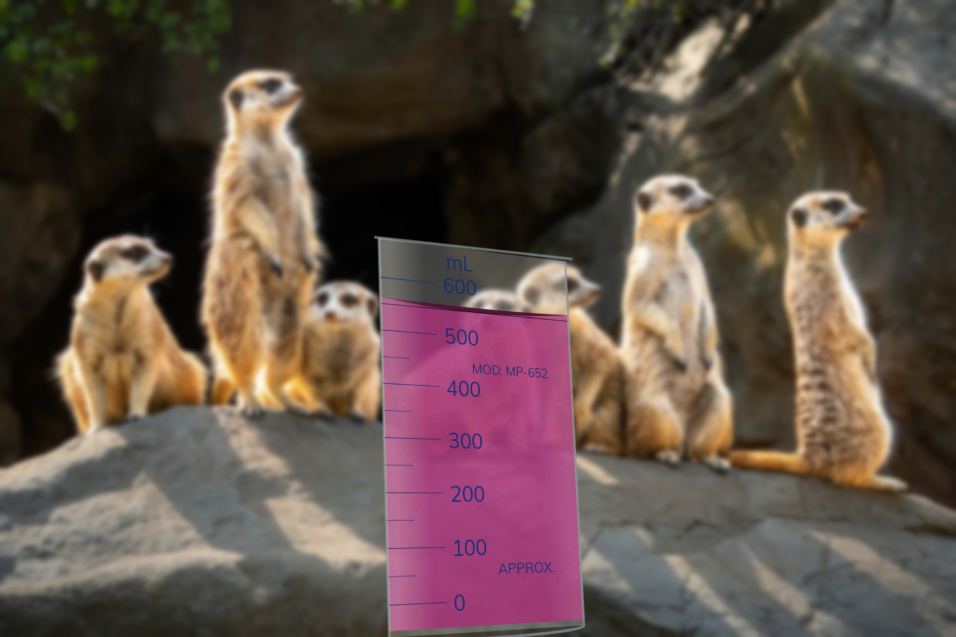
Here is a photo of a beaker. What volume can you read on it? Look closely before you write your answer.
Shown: 550 mL
